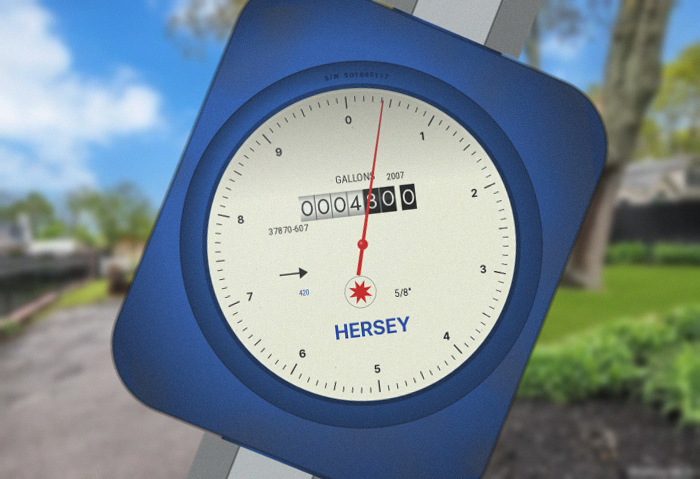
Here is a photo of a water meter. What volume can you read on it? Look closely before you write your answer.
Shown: 4800.4 gal
